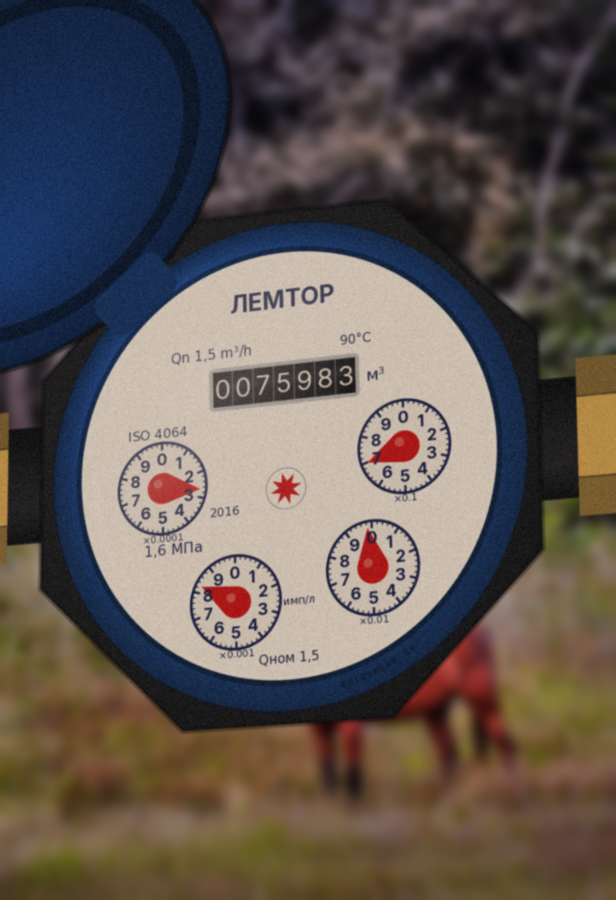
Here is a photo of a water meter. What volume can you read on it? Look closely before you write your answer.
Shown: 75983.6982 m³
